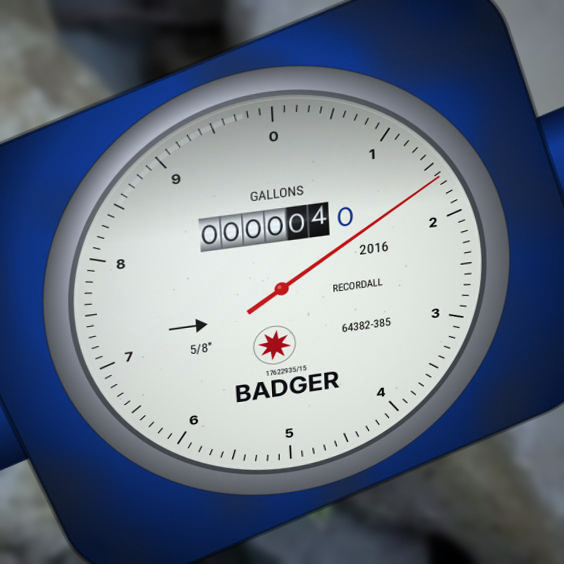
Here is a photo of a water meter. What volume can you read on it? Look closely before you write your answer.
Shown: 41.6 gal
